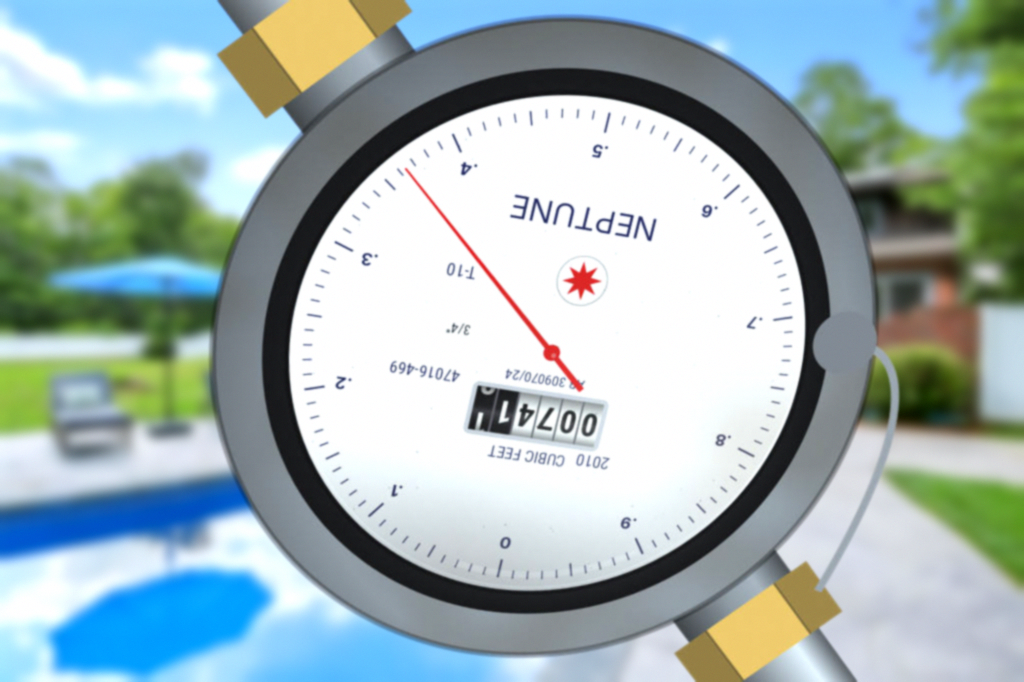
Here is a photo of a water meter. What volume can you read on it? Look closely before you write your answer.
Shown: 7411.36 ft³
